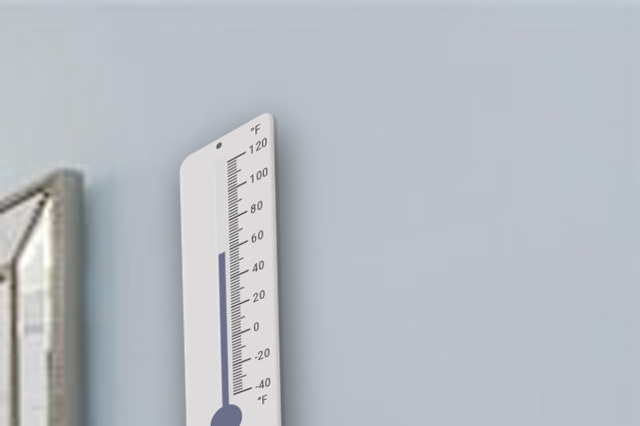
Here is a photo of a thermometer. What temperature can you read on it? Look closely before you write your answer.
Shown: 60 °F
